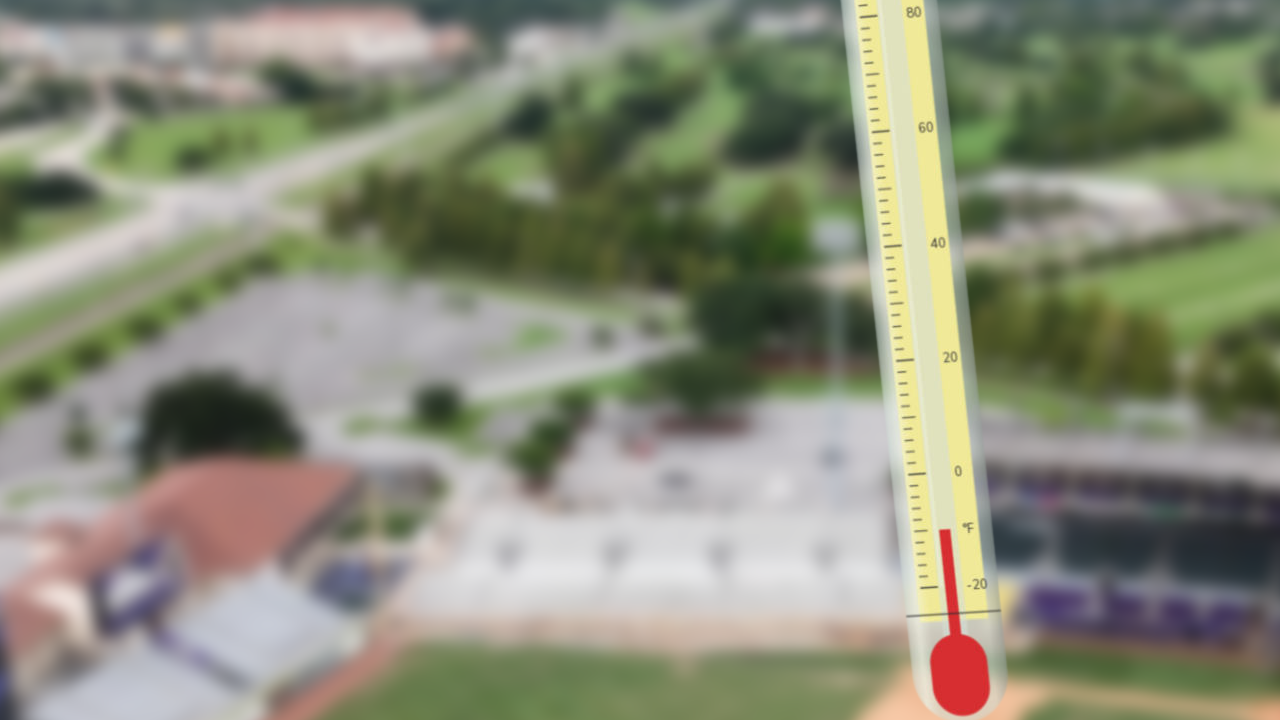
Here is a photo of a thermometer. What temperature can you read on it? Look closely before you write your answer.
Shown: -10 °F
